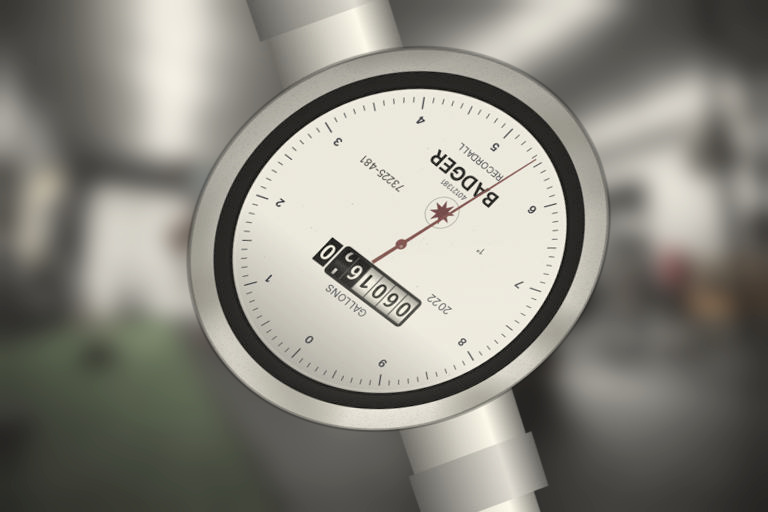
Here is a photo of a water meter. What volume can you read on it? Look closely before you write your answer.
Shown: 601615.4 gal
